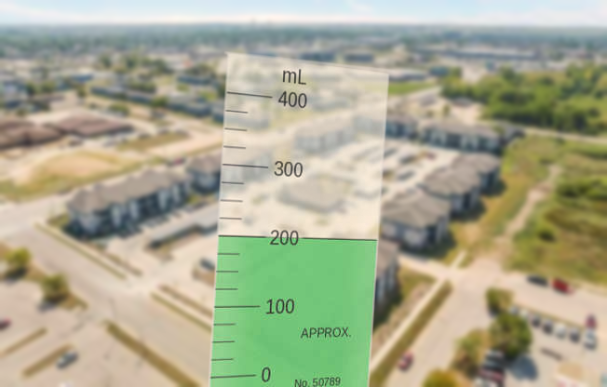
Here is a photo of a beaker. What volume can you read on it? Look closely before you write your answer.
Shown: 200 mL
